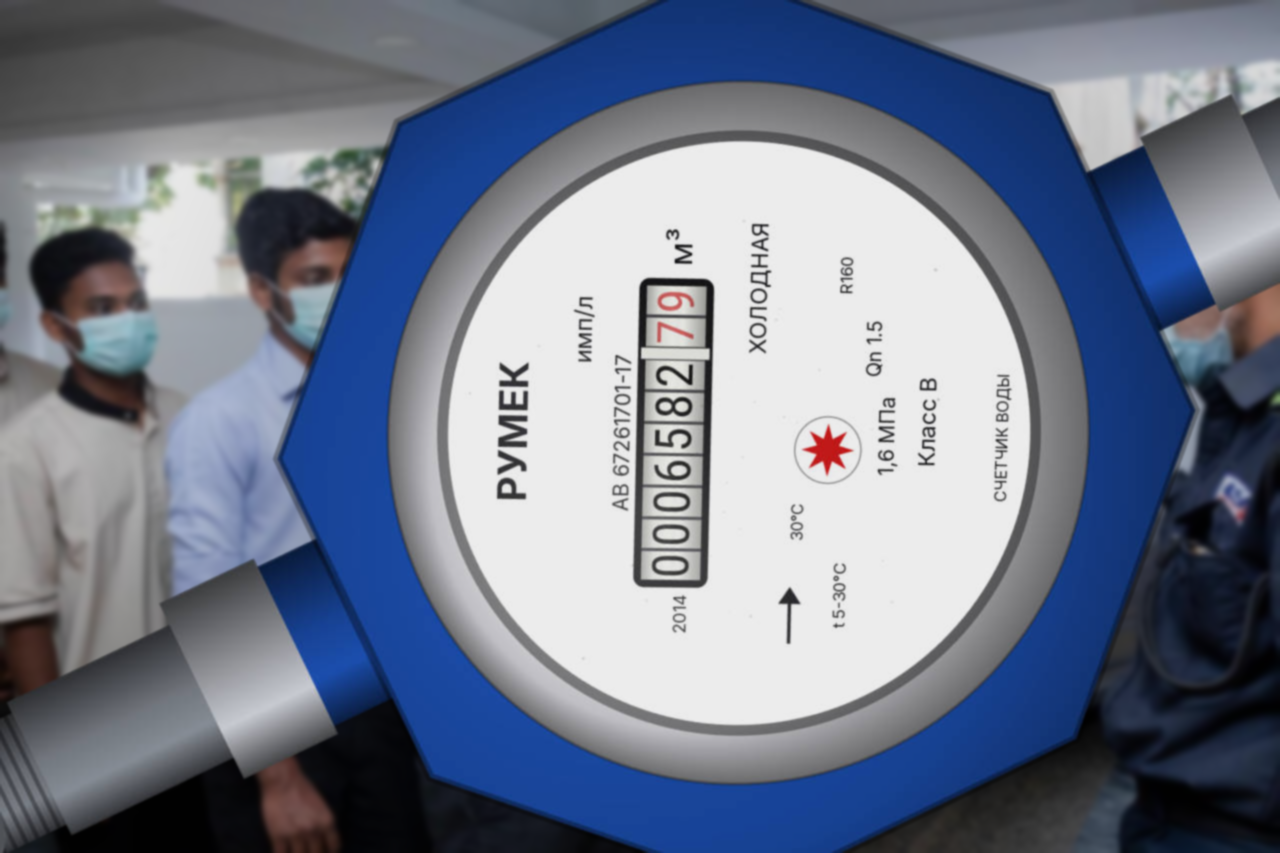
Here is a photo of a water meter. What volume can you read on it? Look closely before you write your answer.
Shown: 6582.79 m³
